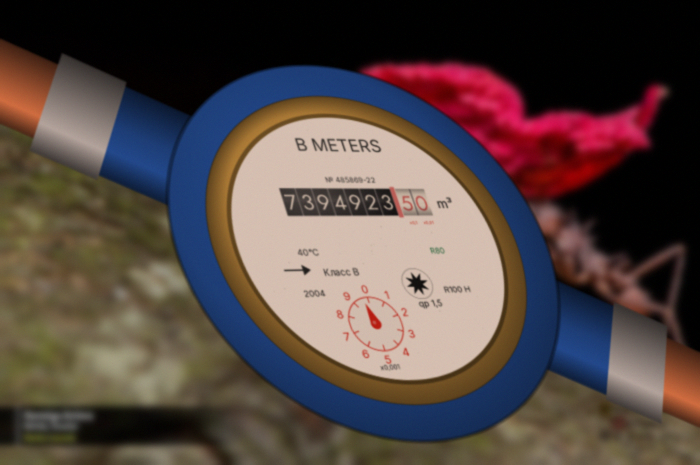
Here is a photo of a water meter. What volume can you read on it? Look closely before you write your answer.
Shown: 7394923.499 m³
